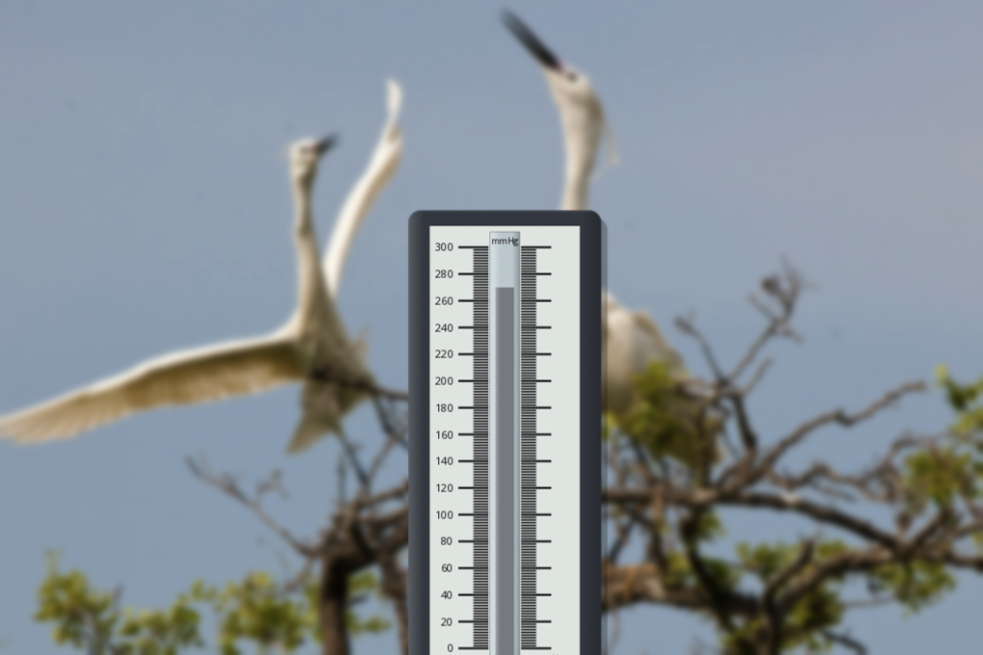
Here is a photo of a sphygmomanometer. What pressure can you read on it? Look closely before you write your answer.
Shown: 270 mmHg
